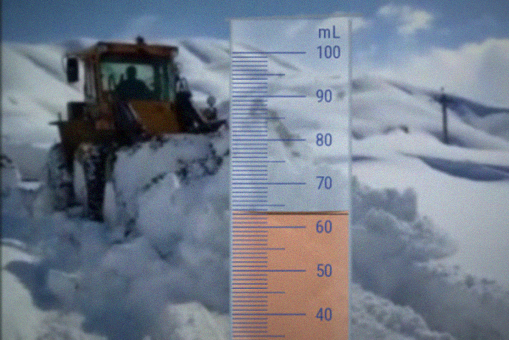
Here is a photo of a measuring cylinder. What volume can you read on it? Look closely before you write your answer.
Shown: 63 mL
